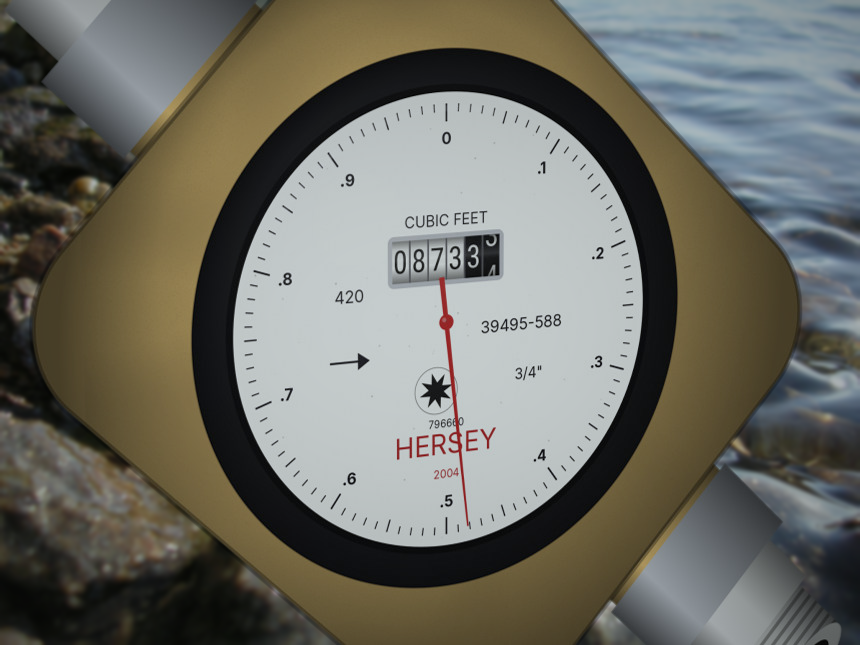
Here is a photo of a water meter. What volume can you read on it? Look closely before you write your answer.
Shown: 87333.48 ft³
